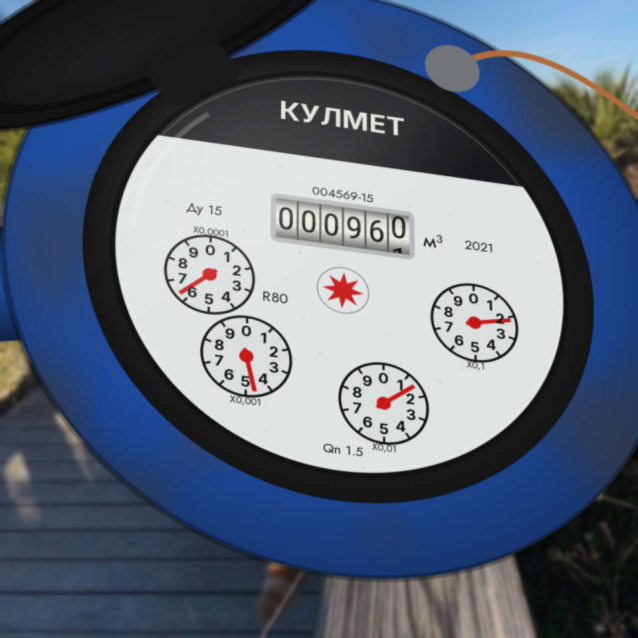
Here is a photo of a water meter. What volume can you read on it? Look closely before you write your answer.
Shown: 960.2146 m³
